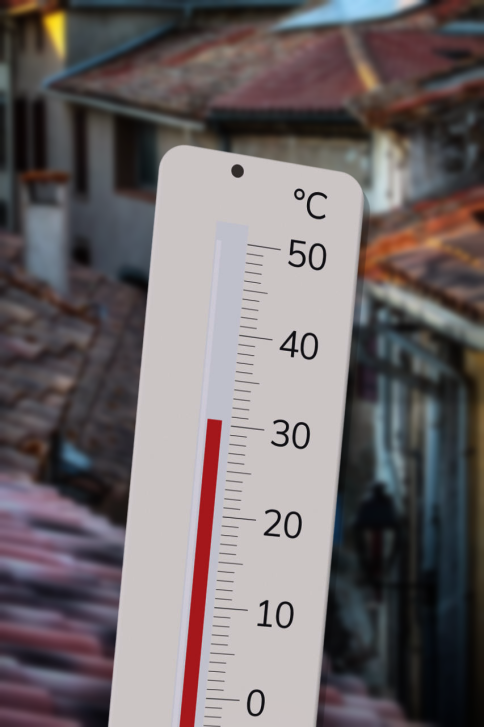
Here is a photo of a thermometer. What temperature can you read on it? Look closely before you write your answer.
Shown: 30.5 °C
